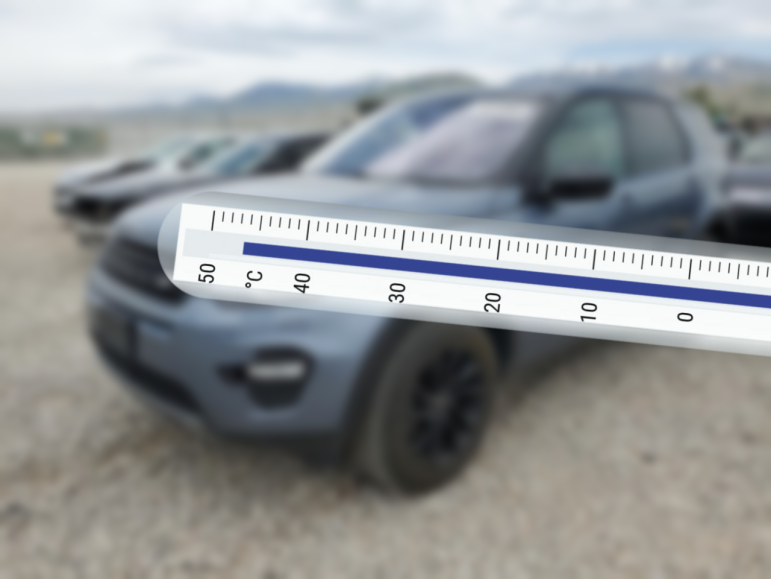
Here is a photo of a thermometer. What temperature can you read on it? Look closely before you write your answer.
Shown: 46.5 °C
